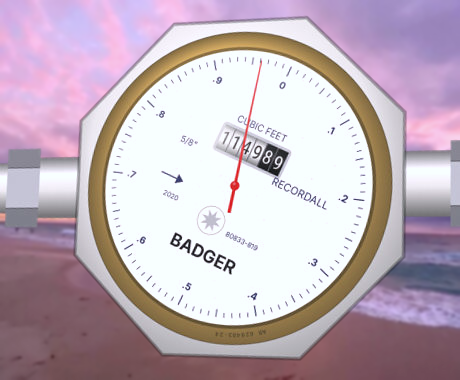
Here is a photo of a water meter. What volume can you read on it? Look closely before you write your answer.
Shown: 114988.96 ft³
